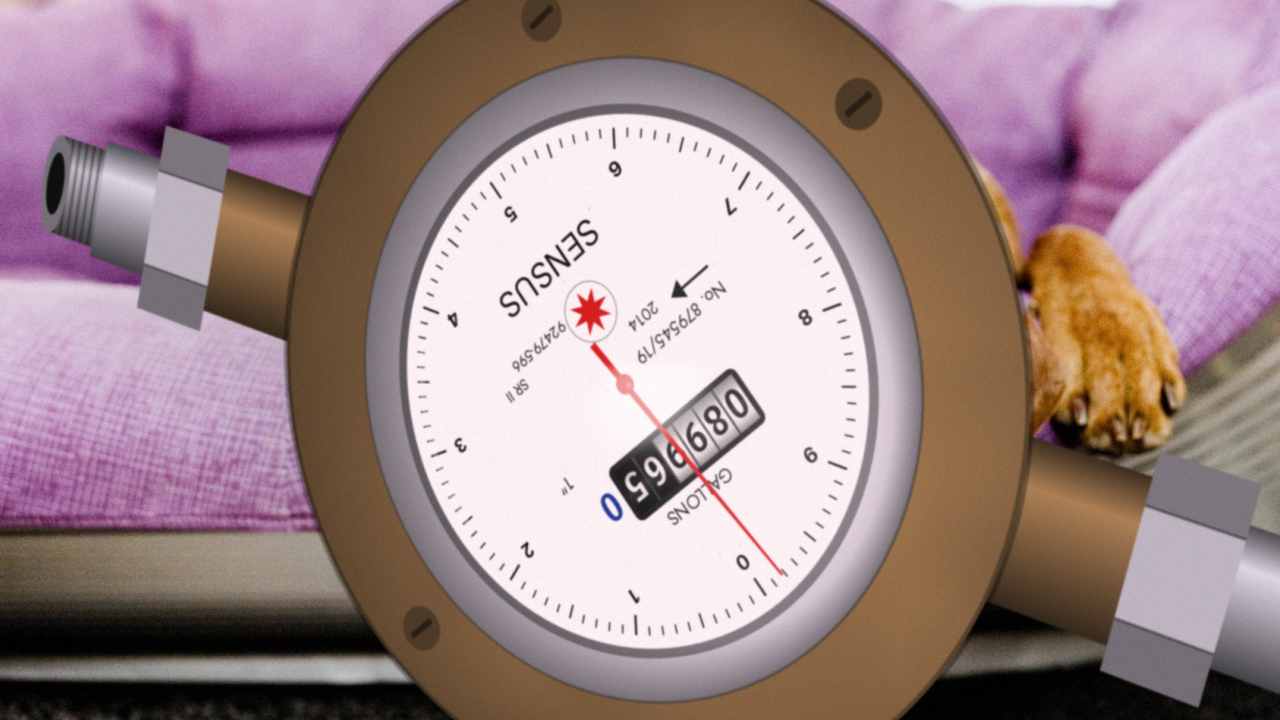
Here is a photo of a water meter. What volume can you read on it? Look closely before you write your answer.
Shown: 899649.8 gal
